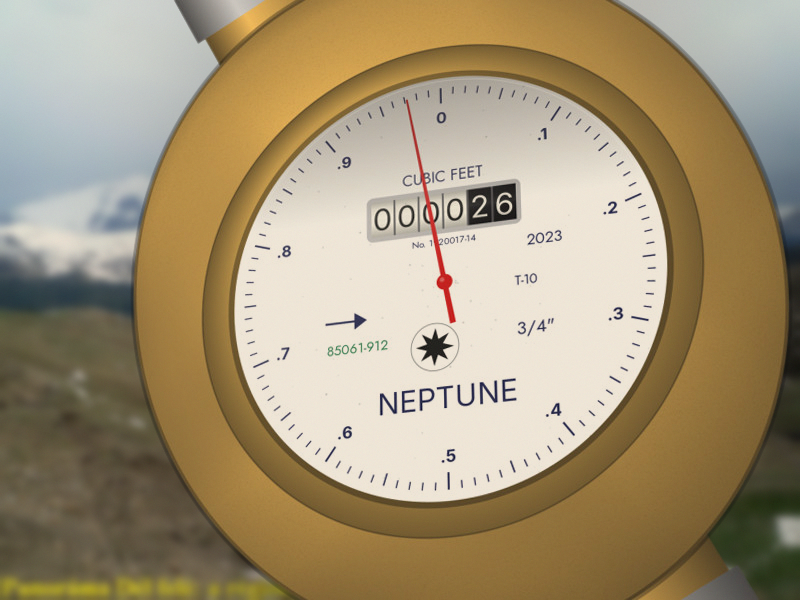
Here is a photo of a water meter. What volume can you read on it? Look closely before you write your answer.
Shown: 25.97 ft³
